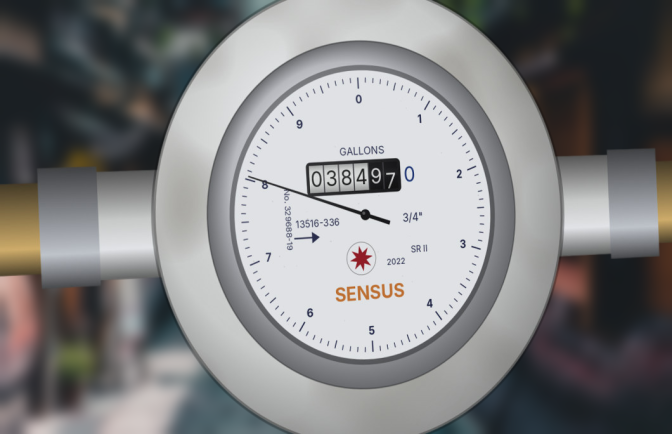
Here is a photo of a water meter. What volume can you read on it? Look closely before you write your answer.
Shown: 384968.0 gal
